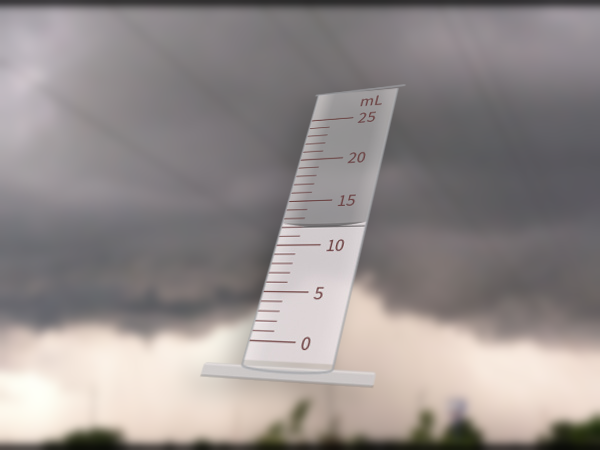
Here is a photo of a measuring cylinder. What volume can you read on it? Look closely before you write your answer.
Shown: 12 mL
